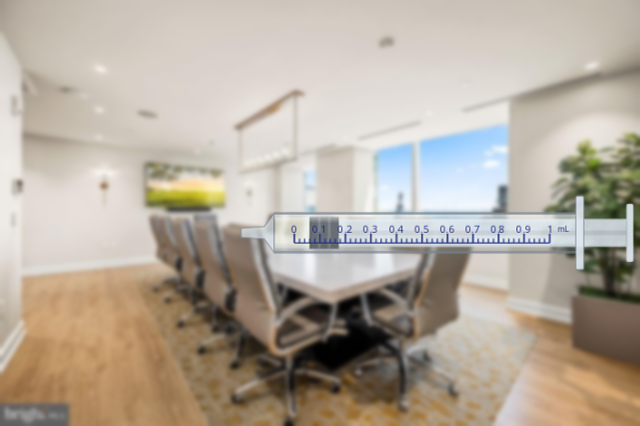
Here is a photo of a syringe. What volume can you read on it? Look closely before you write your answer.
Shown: 0.06 mL
